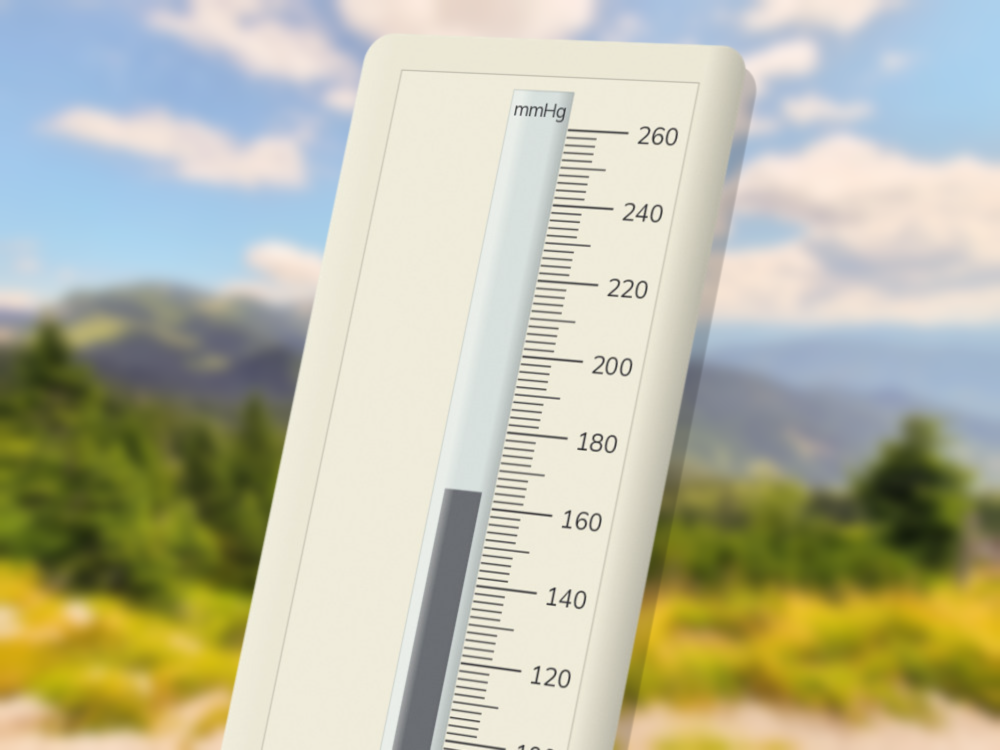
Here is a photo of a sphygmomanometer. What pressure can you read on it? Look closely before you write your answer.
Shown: 164 mmHg
